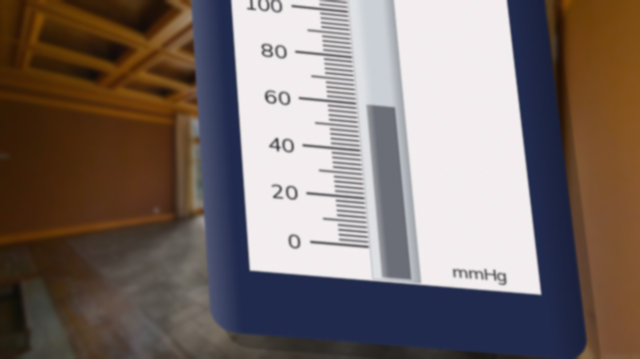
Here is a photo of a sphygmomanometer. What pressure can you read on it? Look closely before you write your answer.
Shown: 60 mmHg
